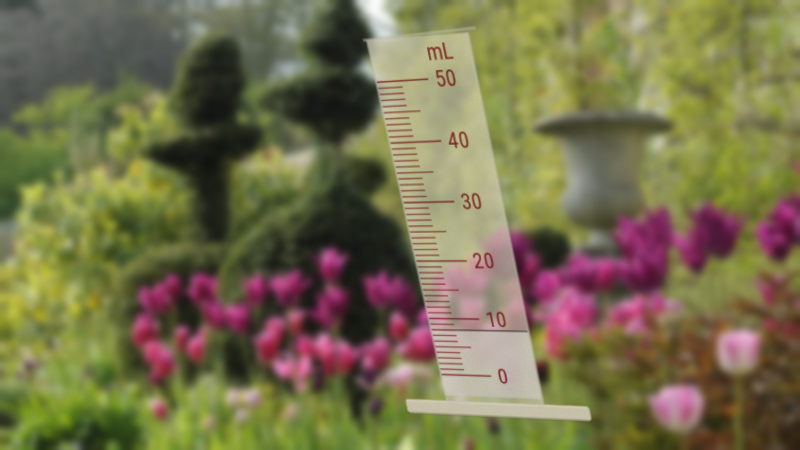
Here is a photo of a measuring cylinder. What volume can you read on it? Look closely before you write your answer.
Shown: 8 mL
